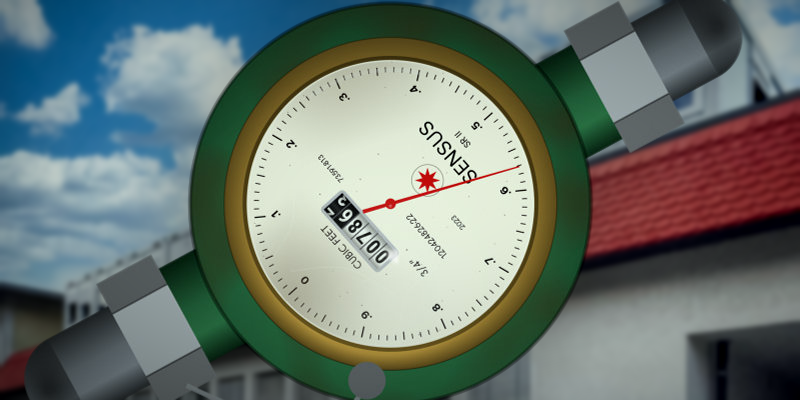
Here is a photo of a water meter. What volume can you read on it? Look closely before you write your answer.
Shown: 7862.57 ft³
